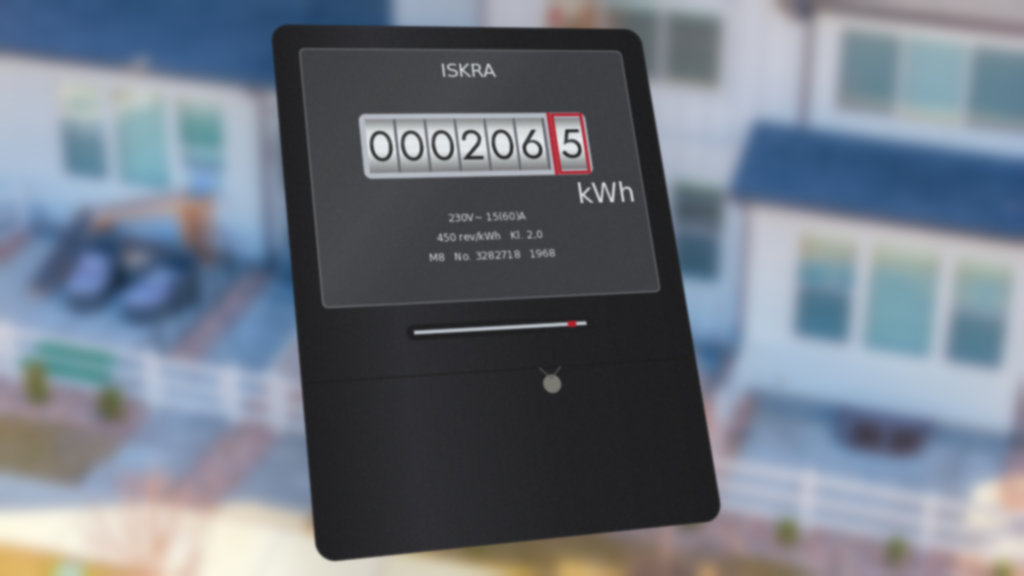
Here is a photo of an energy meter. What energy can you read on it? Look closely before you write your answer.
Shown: 206.5 kWh
